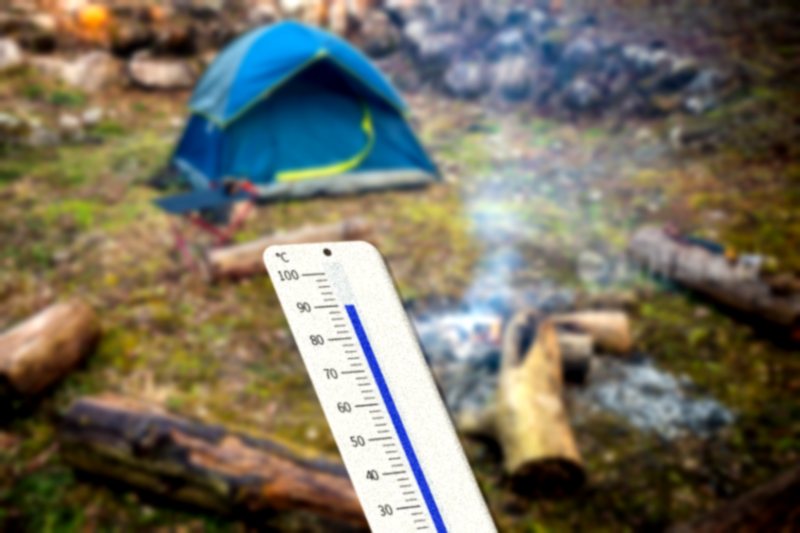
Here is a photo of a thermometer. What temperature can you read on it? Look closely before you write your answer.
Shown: 90 °C
